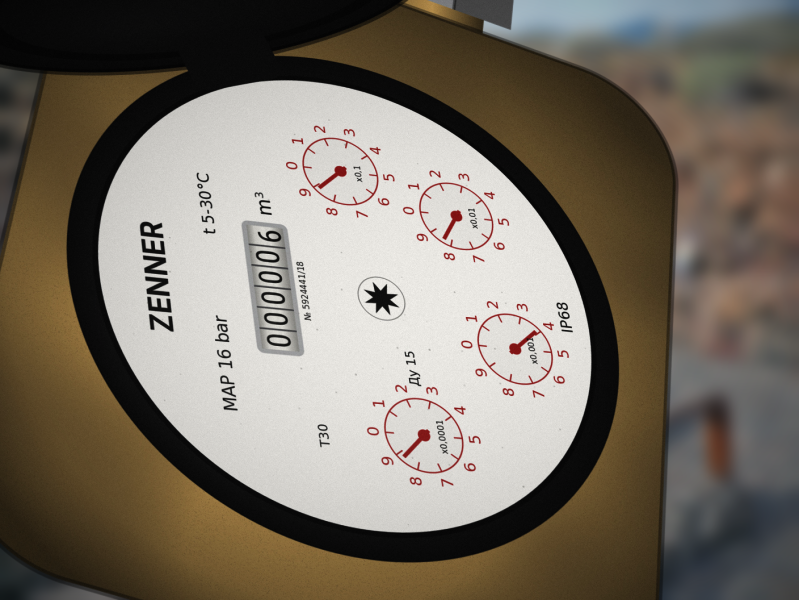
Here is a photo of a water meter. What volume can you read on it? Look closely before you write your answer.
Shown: 5.8838 m³
